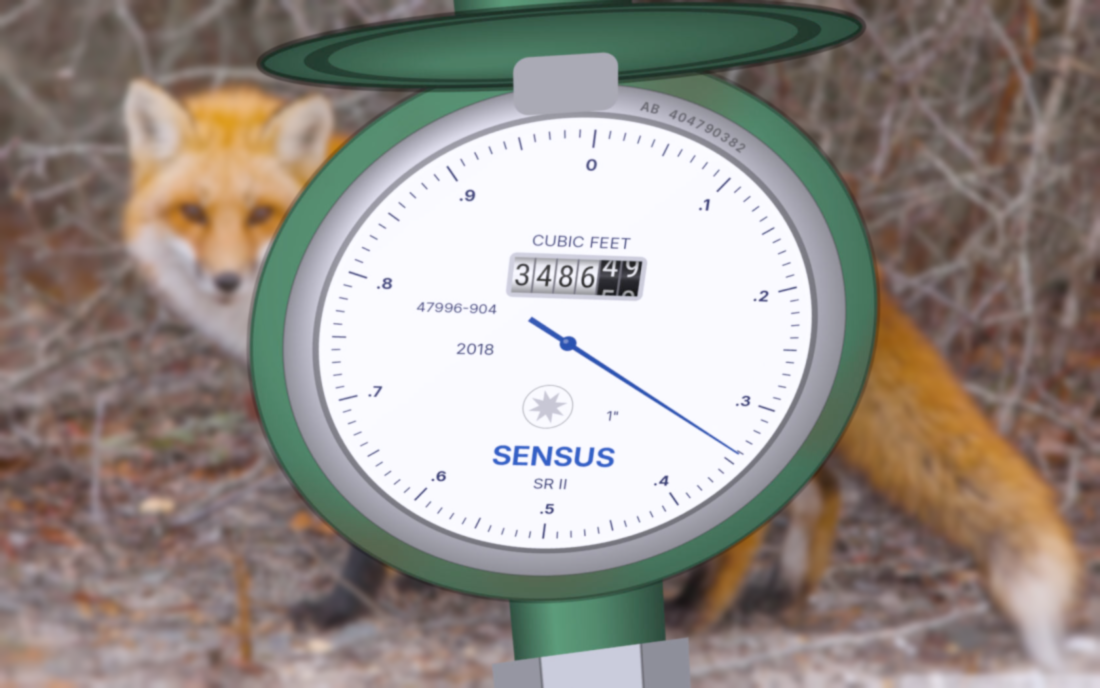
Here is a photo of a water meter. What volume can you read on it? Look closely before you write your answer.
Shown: 348649.34 ft³
